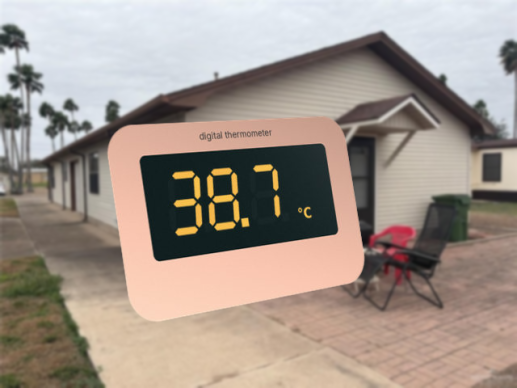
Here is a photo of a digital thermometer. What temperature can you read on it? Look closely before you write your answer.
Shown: 38.7 °C
